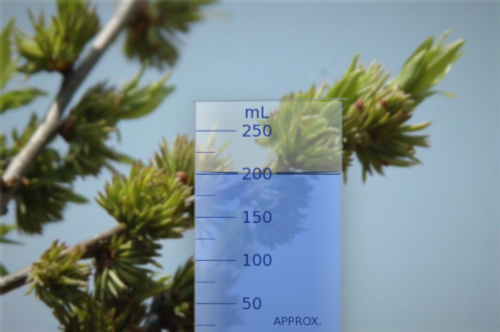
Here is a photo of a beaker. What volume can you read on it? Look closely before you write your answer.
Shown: 200 mL
